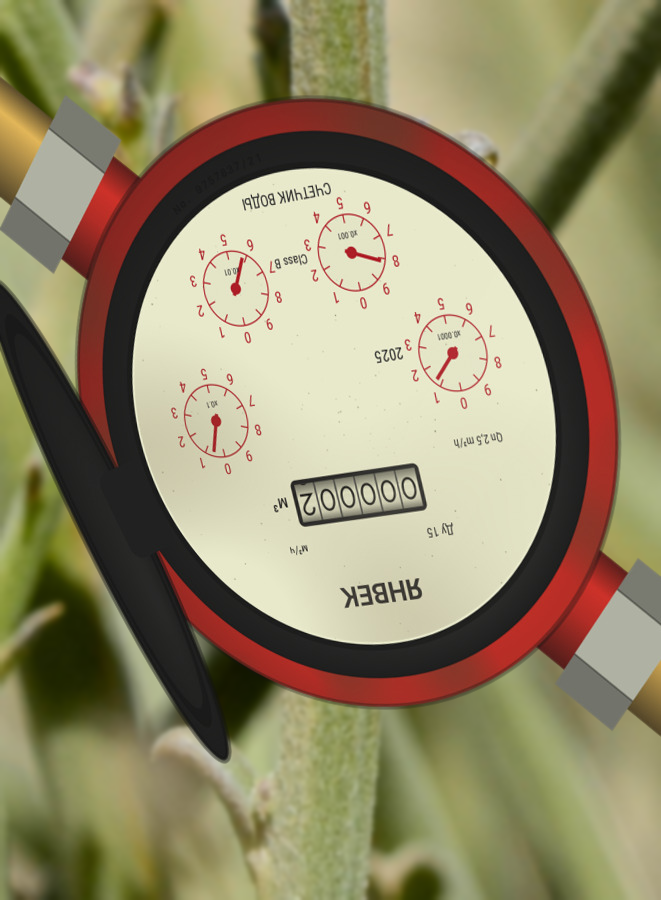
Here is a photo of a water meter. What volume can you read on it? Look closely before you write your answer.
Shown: 2.0581 m³
